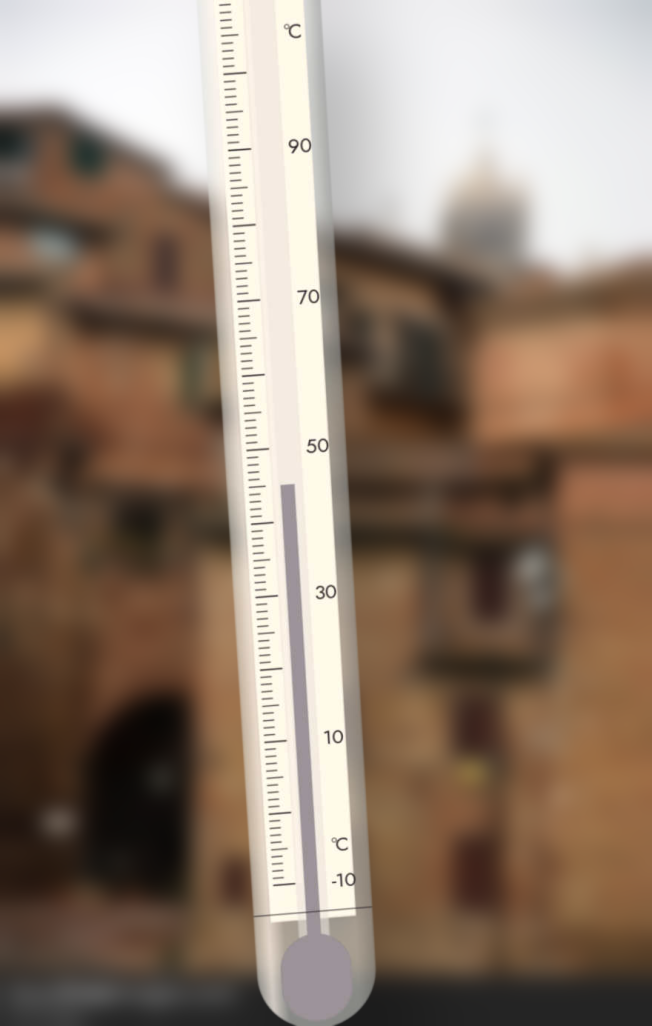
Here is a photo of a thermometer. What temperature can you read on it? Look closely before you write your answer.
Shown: 45 °C
